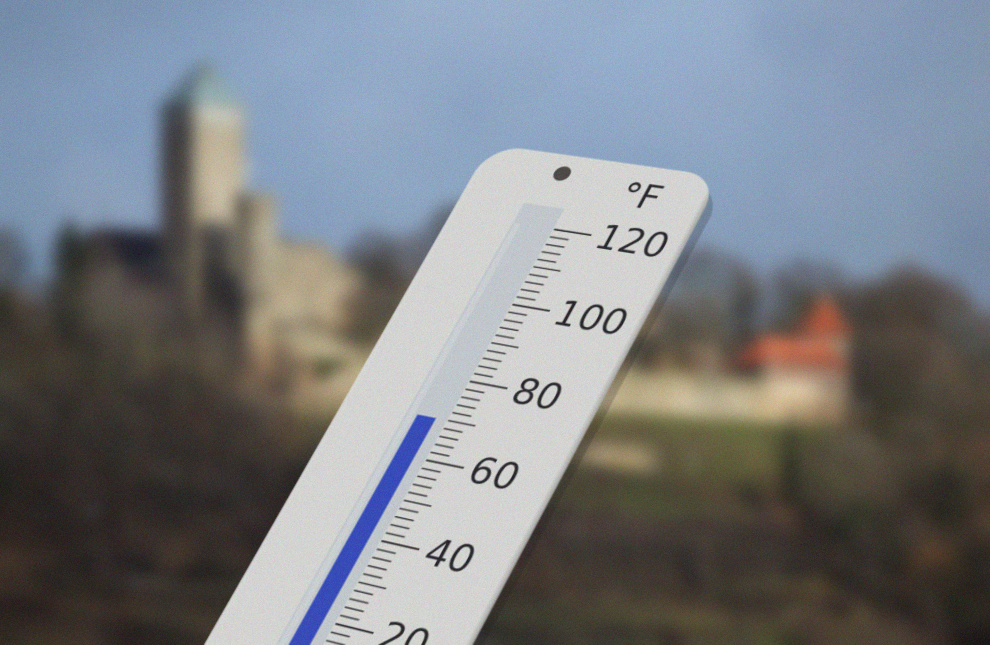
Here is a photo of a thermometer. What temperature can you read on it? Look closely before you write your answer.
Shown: 70 °F
